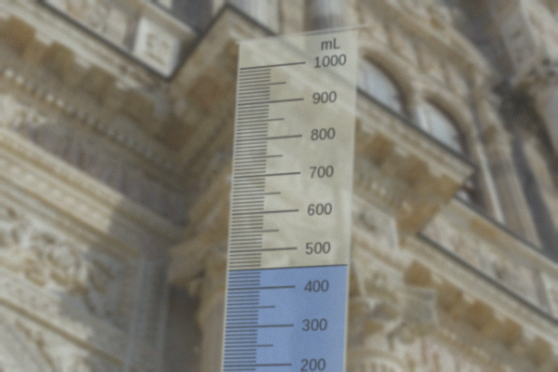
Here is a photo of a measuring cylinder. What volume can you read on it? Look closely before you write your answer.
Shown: 450 mL
